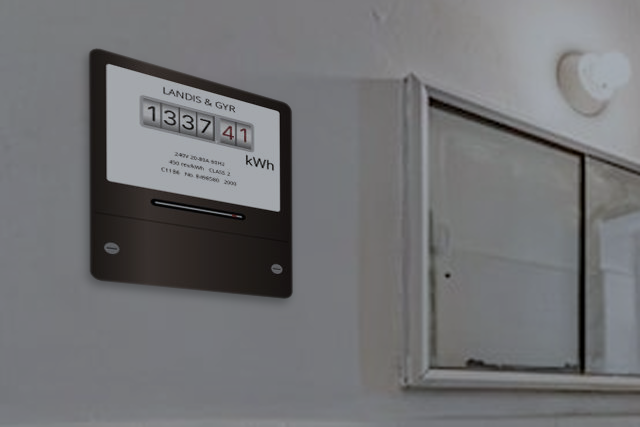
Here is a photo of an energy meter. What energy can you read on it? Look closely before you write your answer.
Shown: 1337.41 kWh
